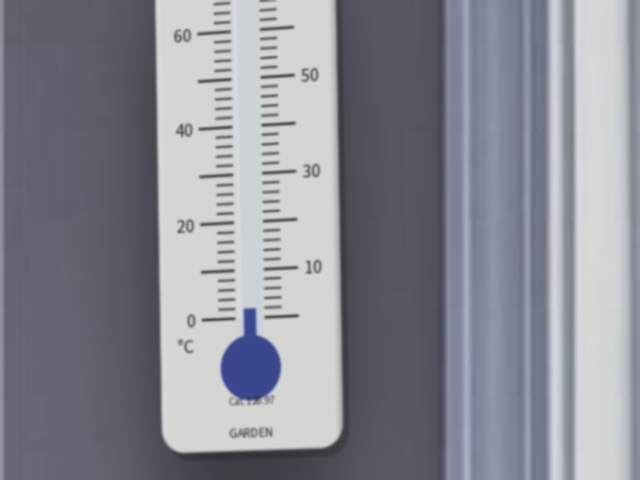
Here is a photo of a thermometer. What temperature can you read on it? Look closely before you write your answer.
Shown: 2 °C
